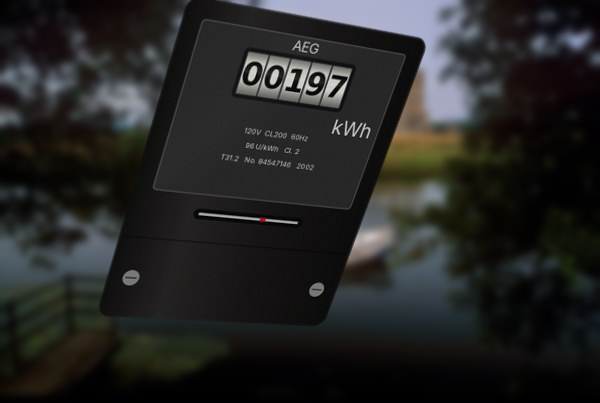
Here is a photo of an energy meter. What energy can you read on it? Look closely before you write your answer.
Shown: 197 kWh
